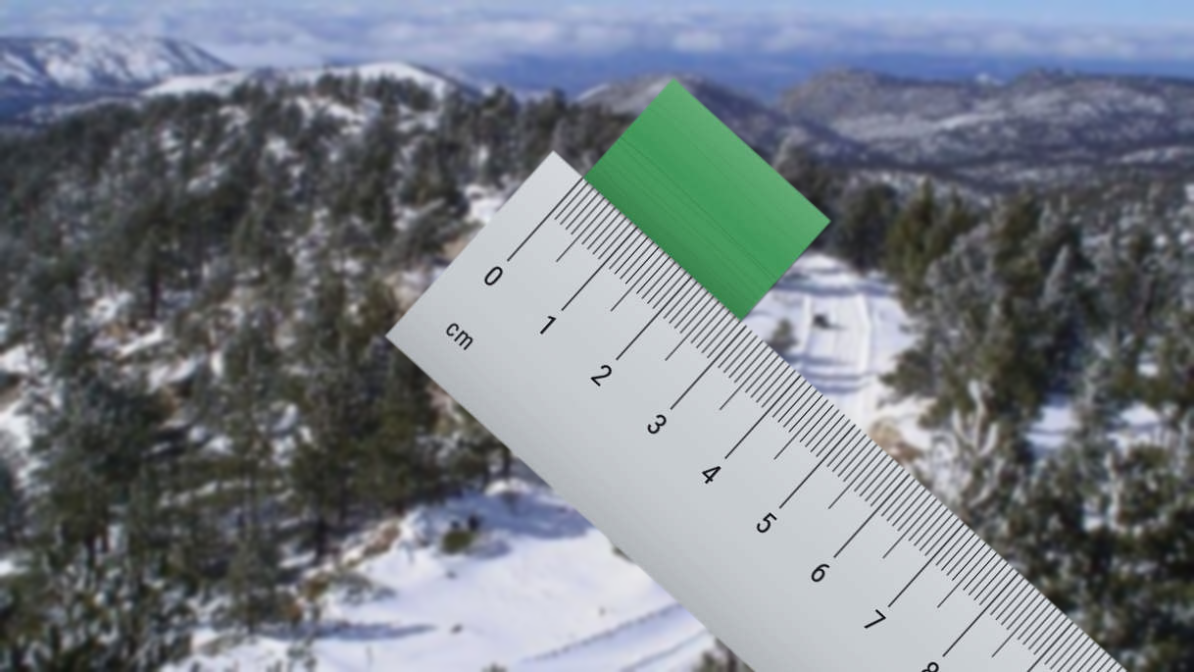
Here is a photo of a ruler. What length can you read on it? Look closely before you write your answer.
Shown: 2.9 cm
